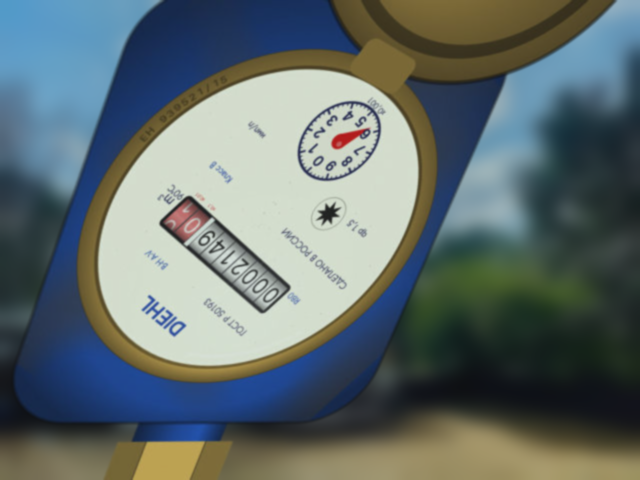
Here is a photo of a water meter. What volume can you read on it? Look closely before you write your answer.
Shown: 2149.005 m³
